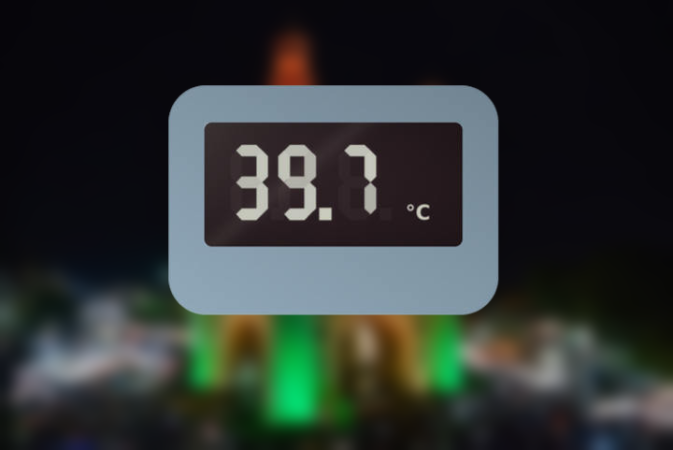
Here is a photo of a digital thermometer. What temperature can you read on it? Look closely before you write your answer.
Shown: 39.7 °C
